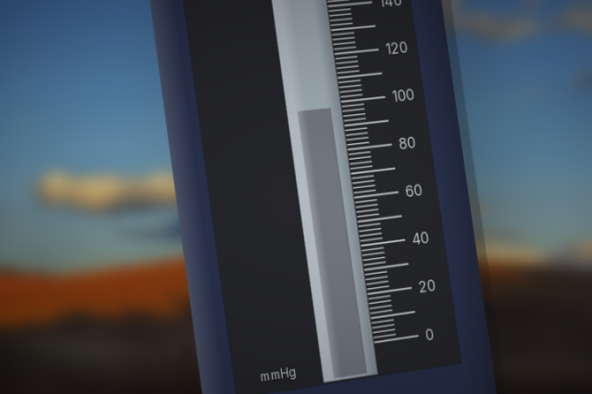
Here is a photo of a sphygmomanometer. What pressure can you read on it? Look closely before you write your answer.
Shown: 98 mmHg
